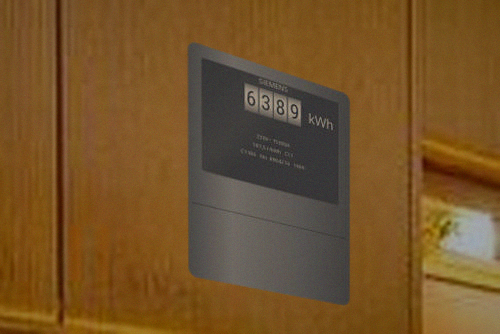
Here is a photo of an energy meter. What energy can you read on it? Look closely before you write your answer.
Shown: 6389 kWh
